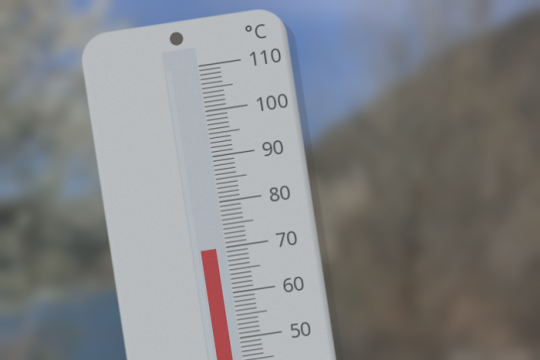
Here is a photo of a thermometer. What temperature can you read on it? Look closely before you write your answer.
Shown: 70 °C
